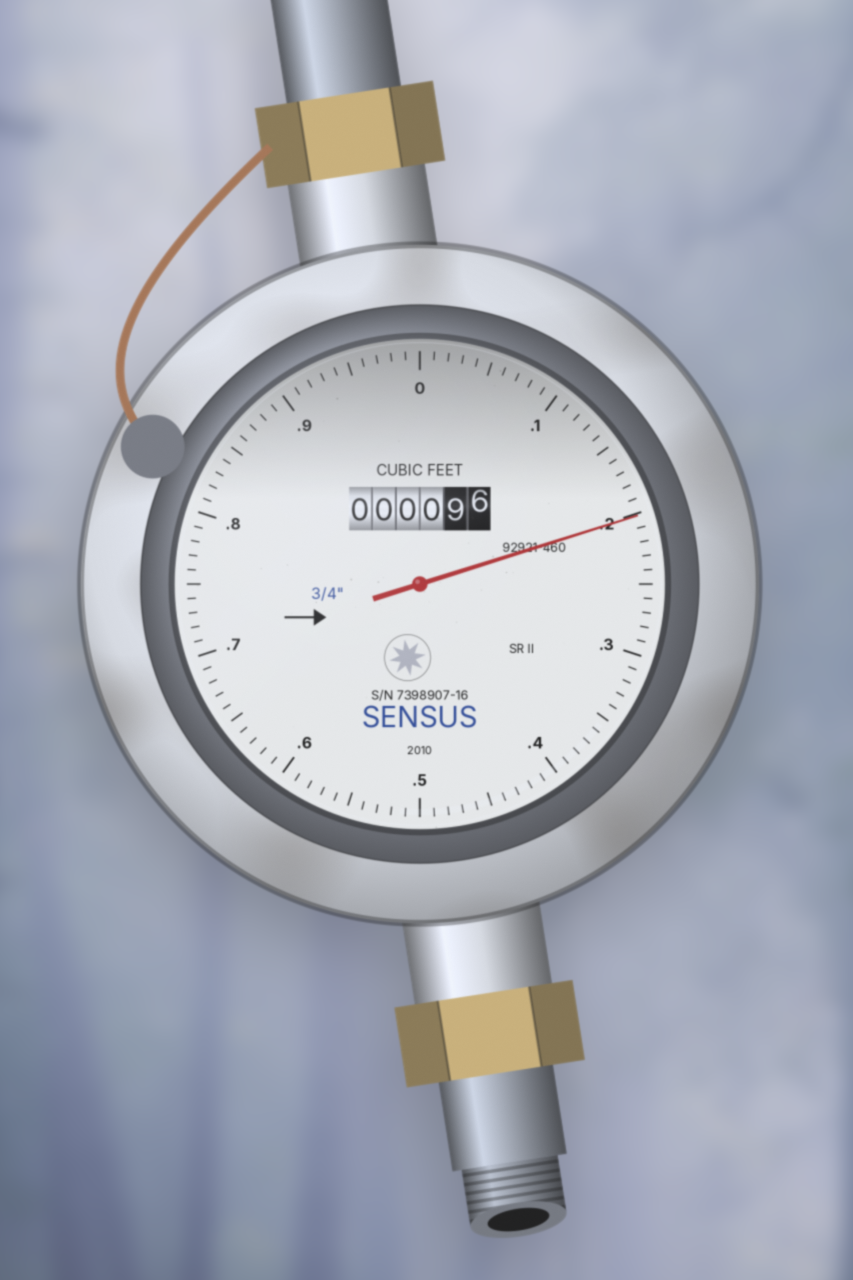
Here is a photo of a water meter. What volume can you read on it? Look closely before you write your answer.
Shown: 96.20 ft³
